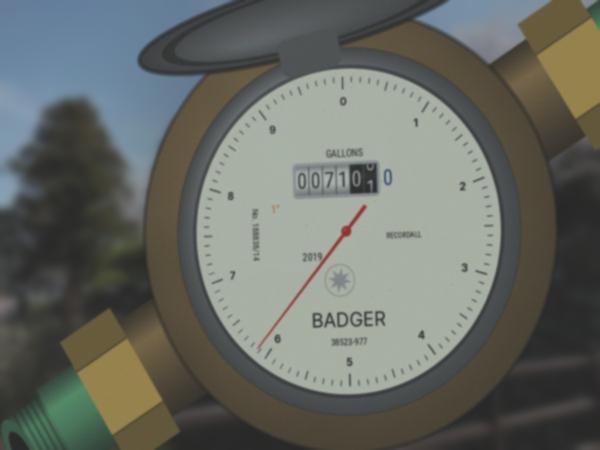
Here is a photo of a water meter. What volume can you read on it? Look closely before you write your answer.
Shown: 71006.1 gal
